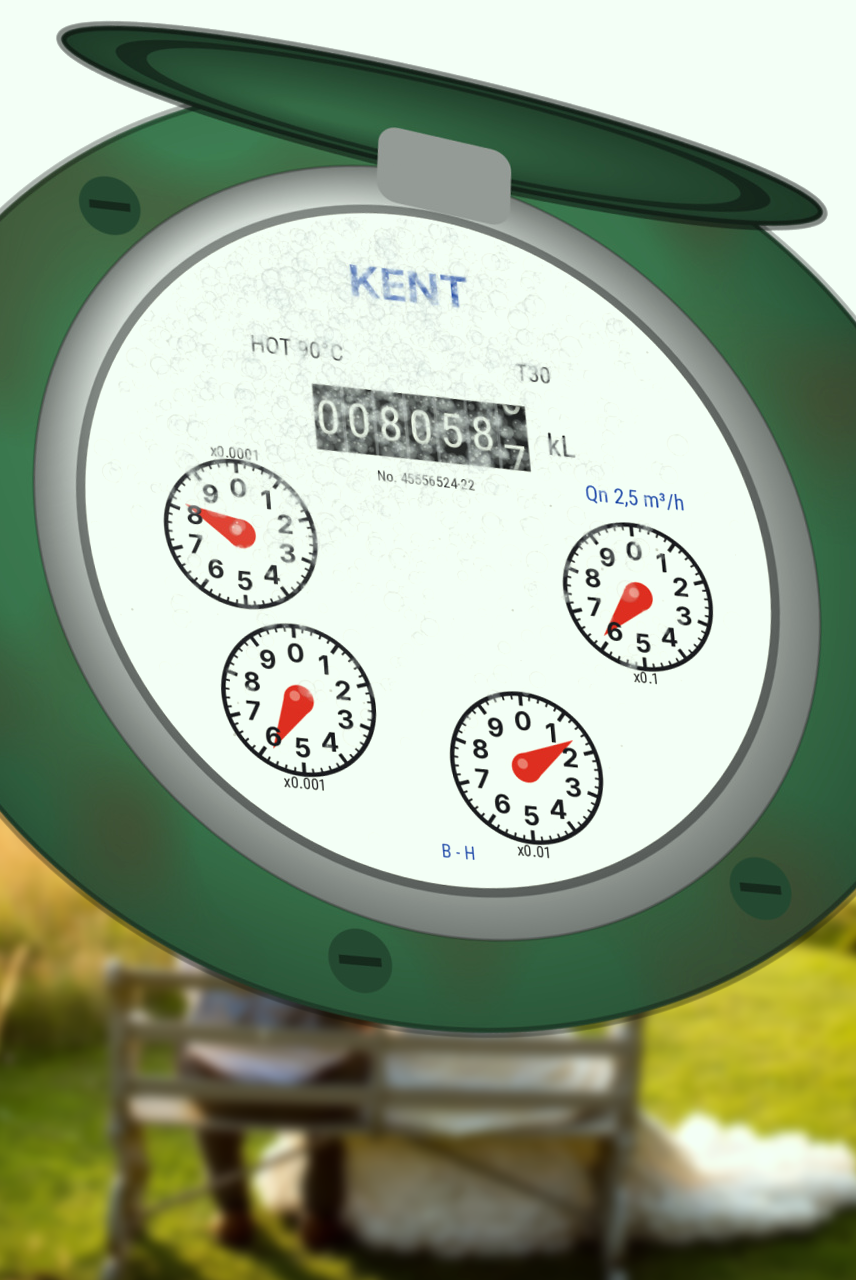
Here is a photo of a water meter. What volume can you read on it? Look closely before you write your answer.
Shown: 80586.6158 kL
